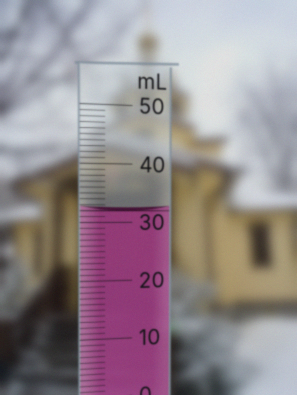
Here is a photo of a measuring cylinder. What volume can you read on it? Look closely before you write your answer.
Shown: 32 mL
